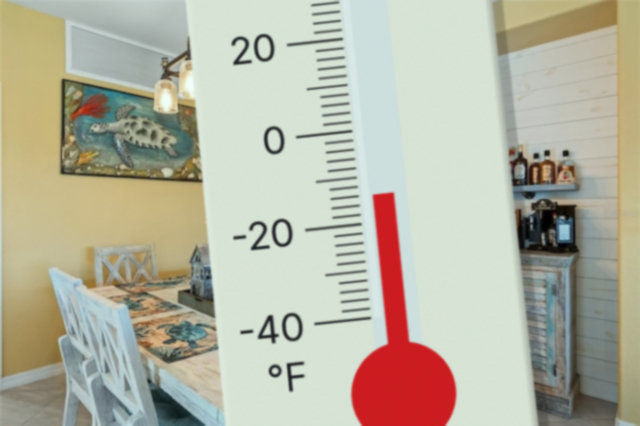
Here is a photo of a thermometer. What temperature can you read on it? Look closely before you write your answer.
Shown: -14 °F
